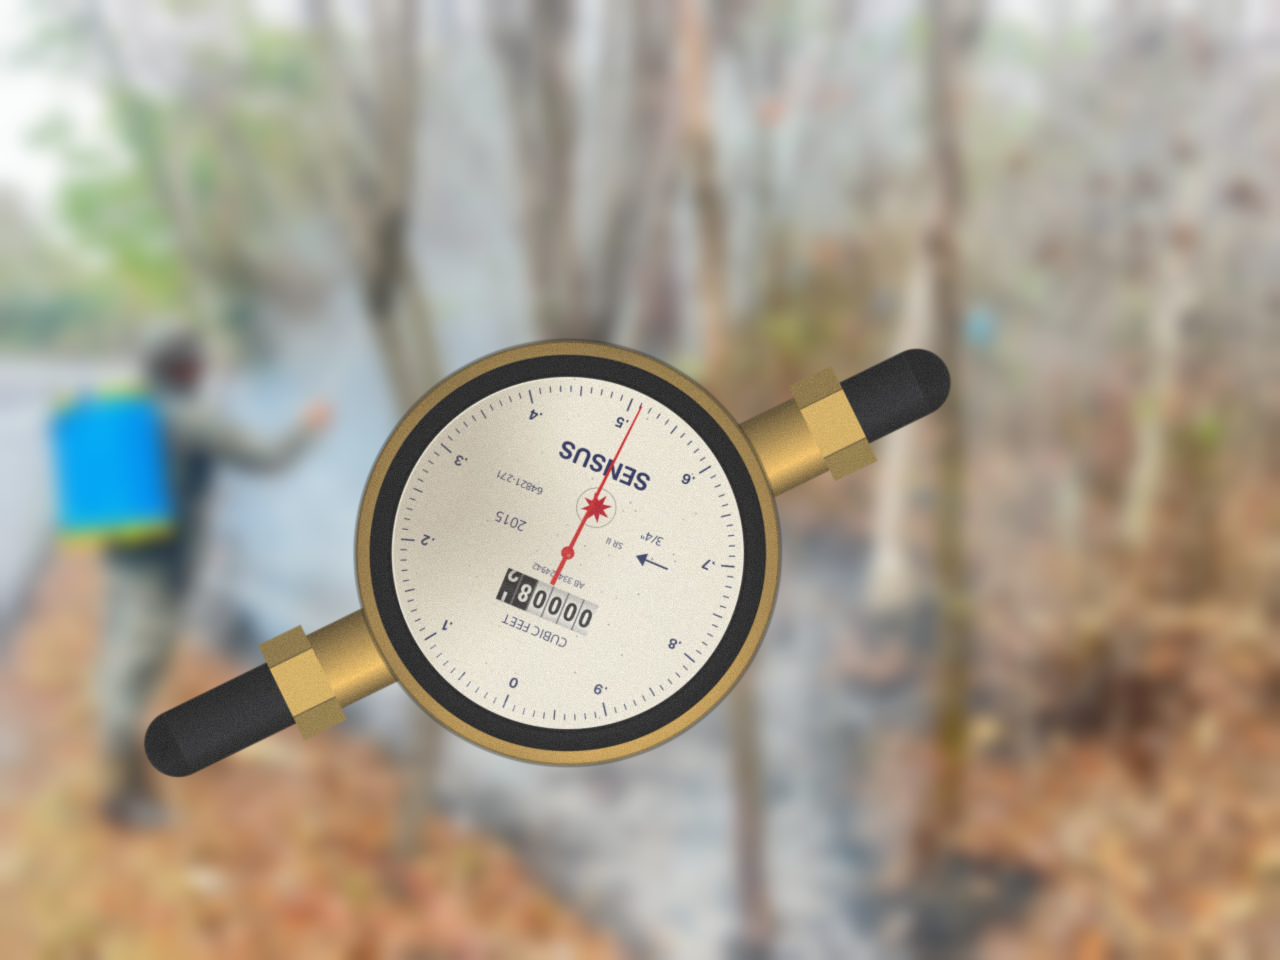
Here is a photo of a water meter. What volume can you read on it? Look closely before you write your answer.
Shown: 81.51 ft³
